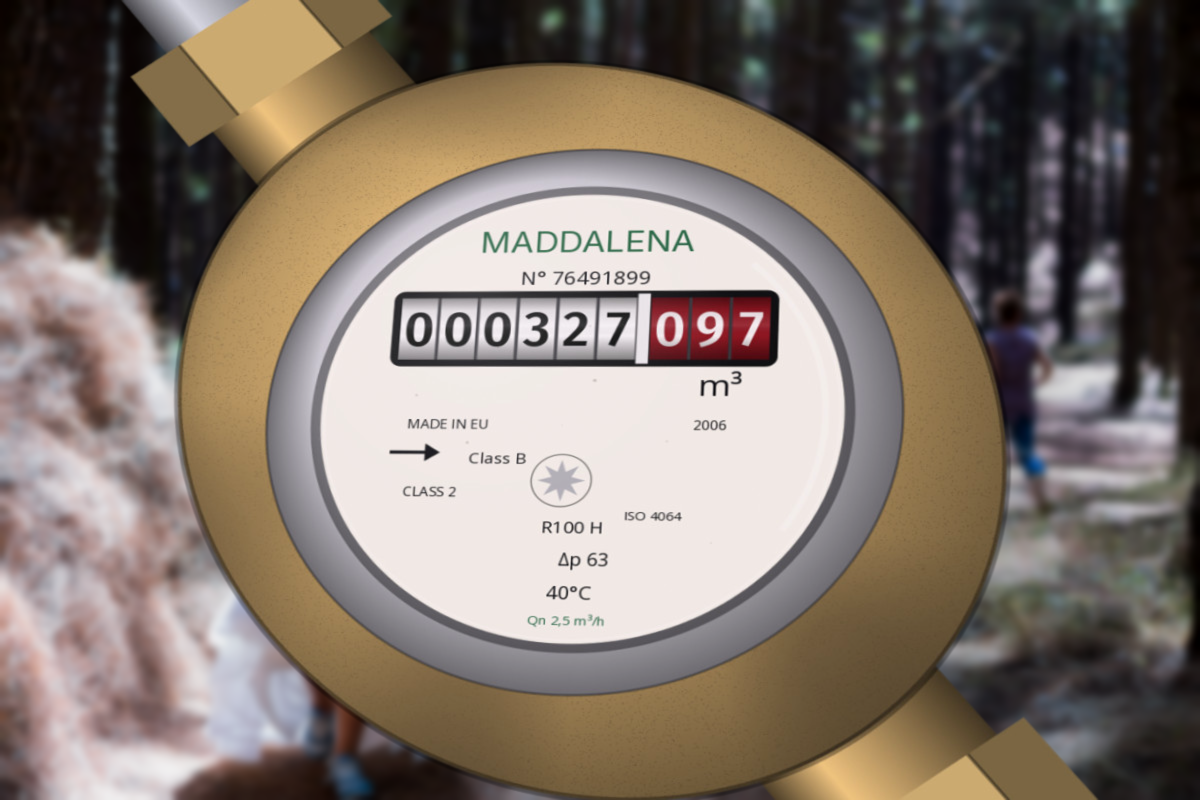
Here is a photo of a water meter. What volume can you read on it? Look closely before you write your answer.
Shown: 327.097 m³
